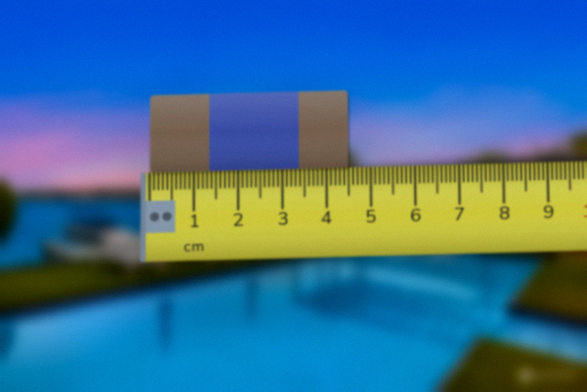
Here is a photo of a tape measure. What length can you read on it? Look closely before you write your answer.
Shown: 4.5 cm
